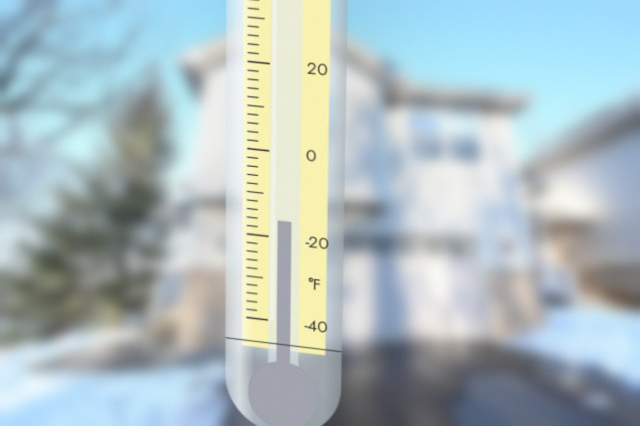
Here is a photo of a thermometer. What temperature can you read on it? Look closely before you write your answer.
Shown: -16 °F
